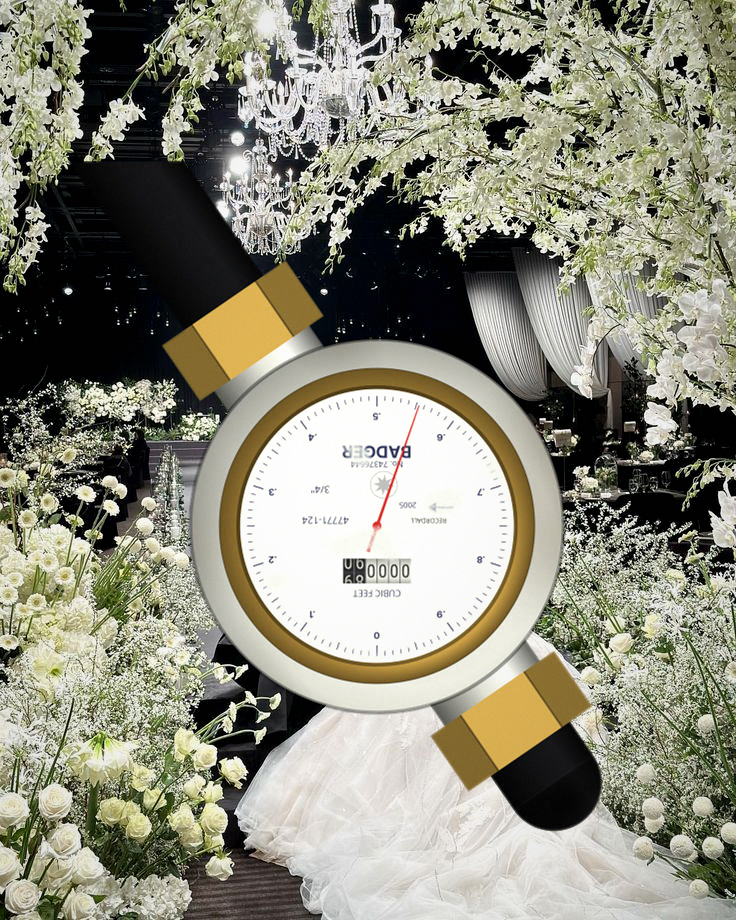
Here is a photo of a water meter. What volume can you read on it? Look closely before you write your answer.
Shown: 89.55 ft³
